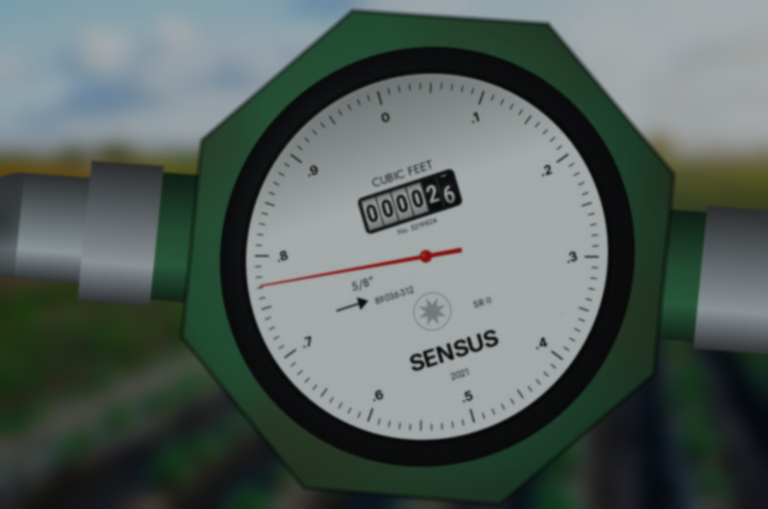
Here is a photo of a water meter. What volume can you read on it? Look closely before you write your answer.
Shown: 25.77 ft³
